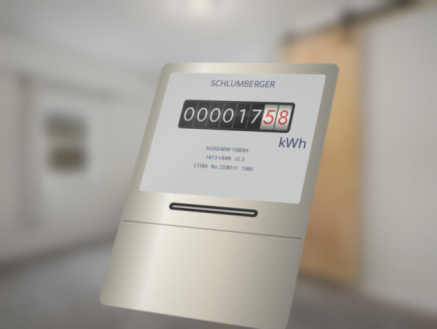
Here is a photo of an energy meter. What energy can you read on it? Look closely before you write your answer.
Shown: 17.58 kWh
